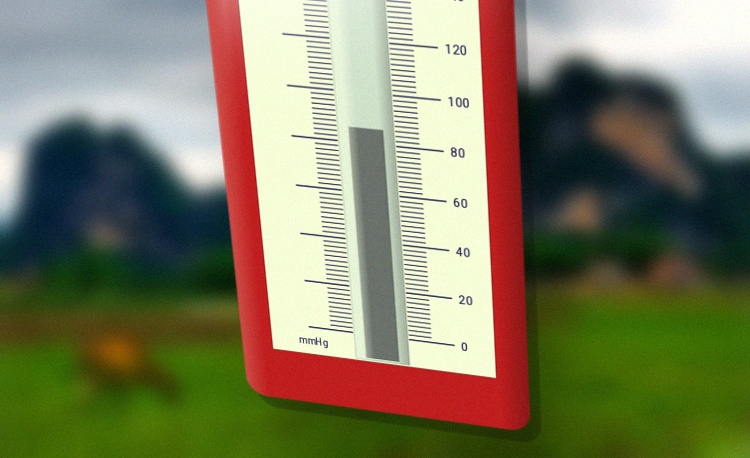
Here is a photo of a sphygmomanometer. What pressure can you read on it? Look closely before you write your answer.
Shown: 86 mmHg
